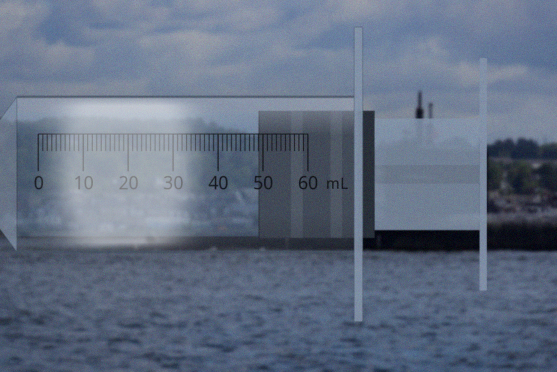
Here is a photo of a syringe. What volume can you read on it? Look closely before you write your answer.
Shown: 49 mL
